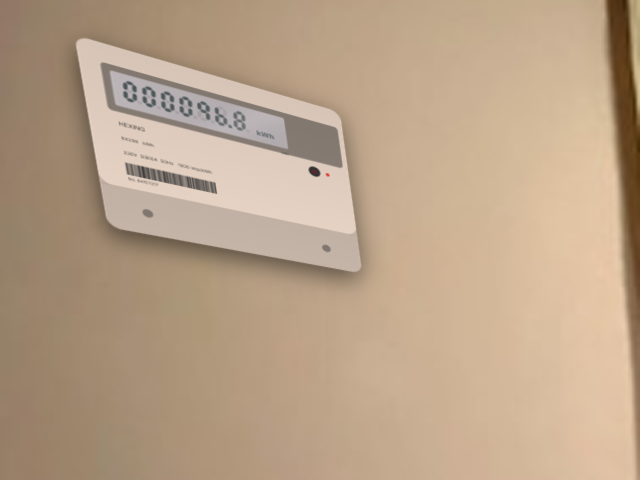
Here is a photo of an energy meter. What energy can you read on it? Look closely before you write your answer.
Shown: 96.8 kWh
